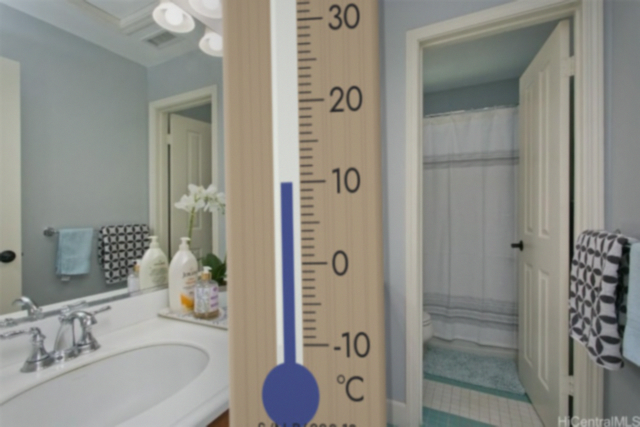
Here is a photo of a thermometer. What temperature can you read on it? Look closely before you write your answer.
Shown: 10 °C
